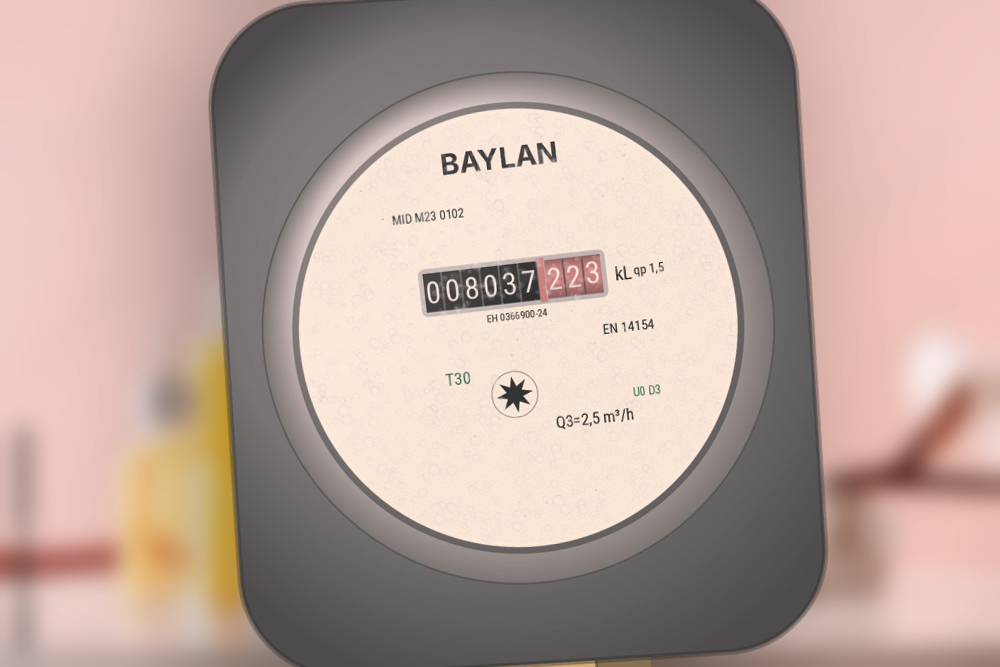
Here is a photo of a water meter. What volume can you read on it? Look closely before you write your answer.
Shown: 8037.223 kL
